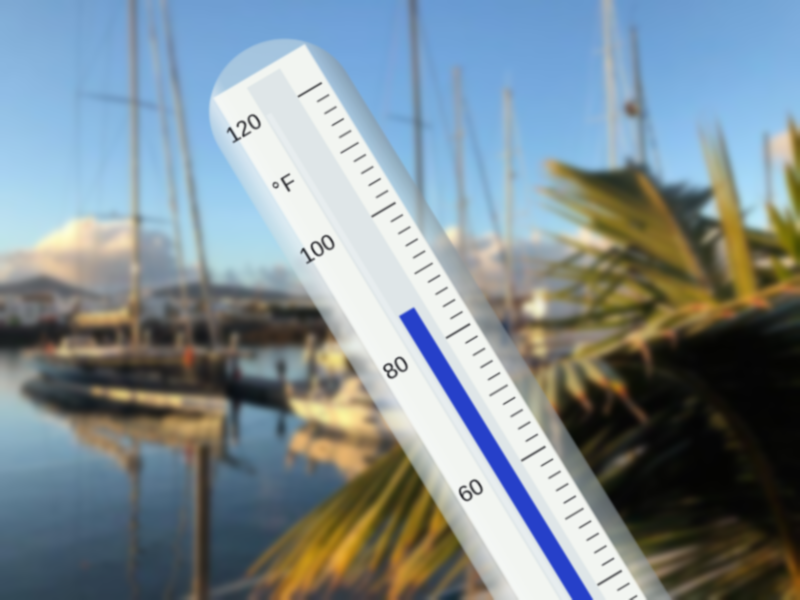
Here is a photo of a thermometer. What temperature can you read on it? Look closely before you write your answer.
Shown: 86 °F
